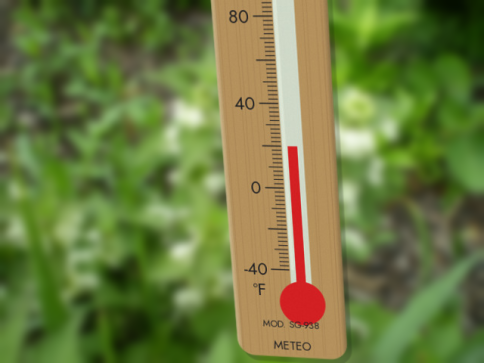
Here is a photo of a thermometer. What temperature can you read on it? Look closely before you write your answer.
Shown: 20 °F
